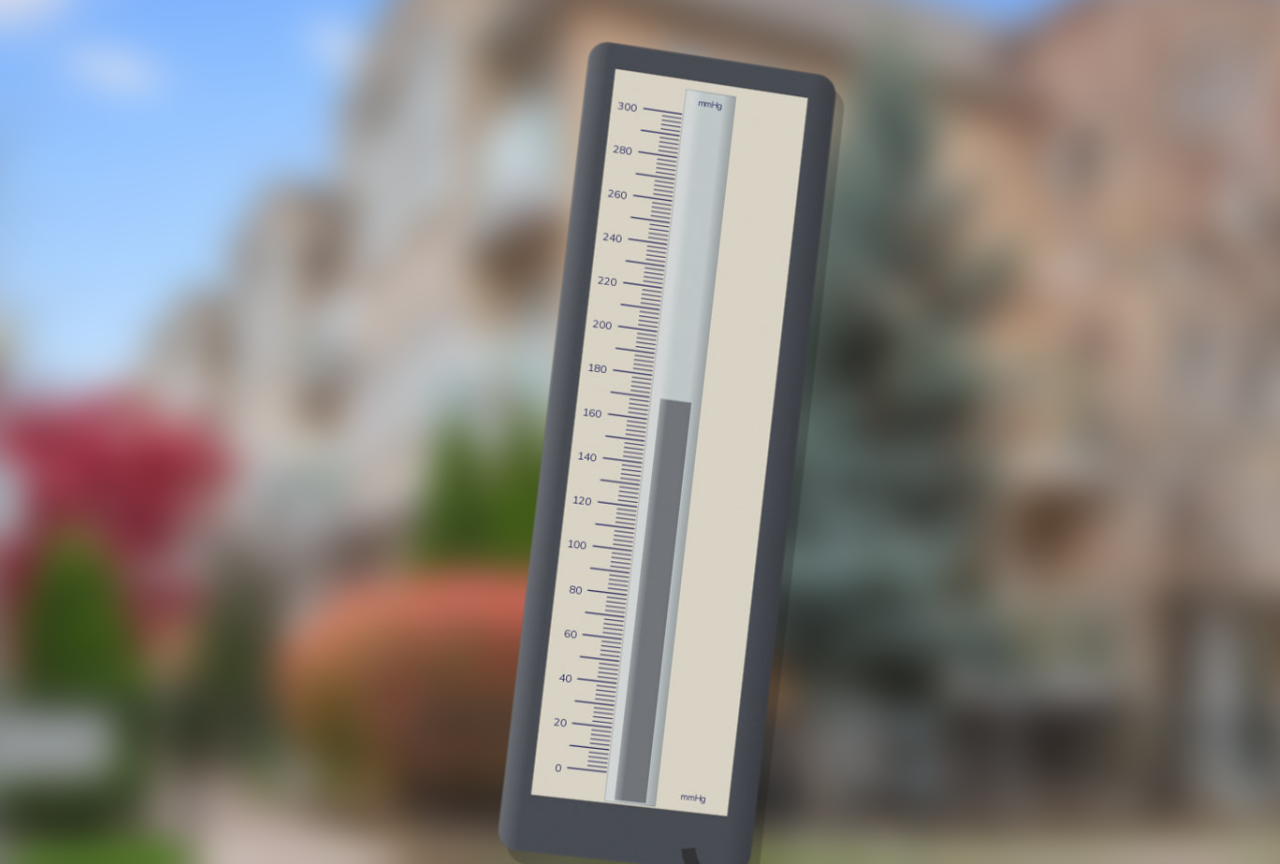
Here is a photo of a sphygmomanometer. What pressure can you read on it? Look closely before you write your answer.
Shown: 170 mmHg
